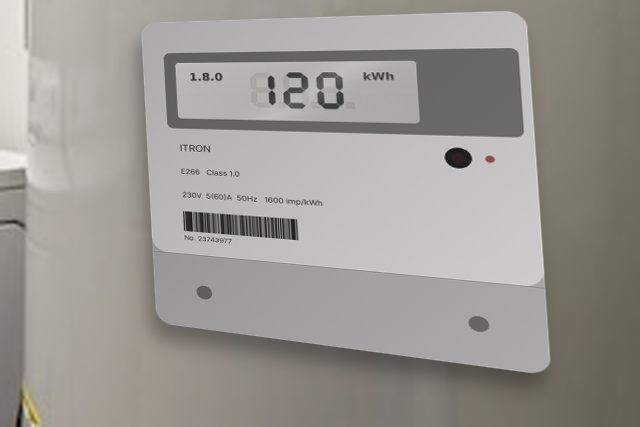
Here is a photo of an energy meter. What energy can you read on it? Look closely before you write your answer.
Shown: 120 kWh
